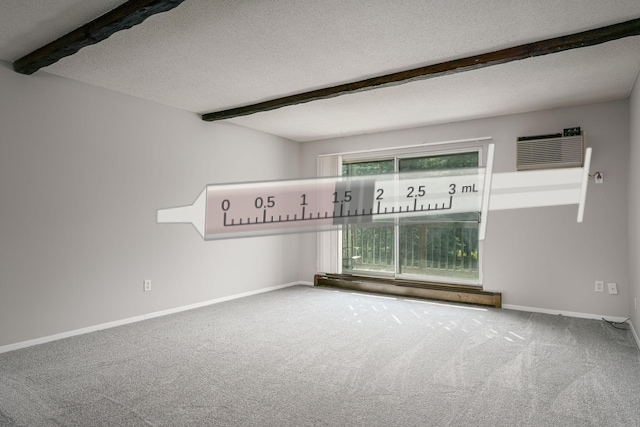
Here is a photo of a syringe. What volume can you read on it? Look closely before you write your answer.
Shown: 1.4 mL
